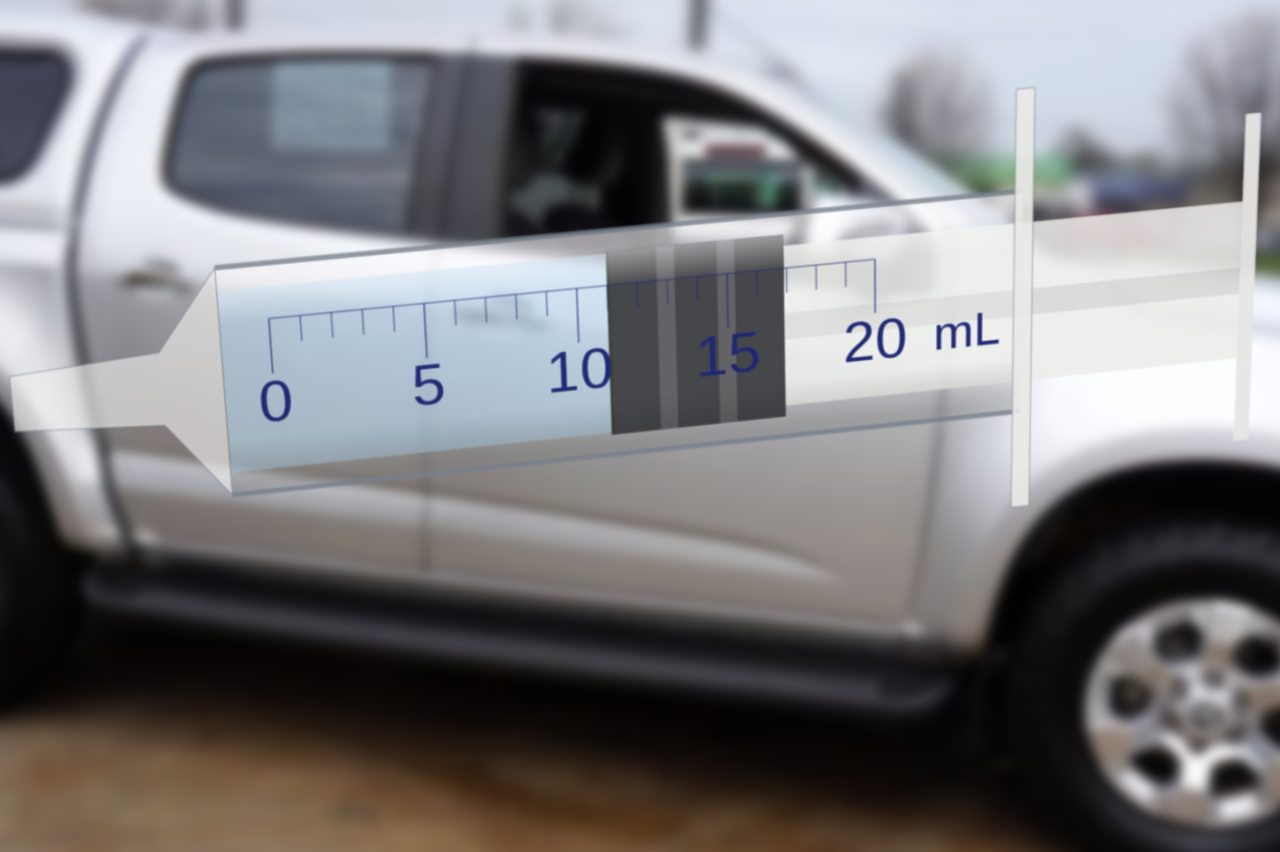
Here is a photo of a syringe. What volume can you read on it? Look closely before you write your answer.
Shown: 11 mL
